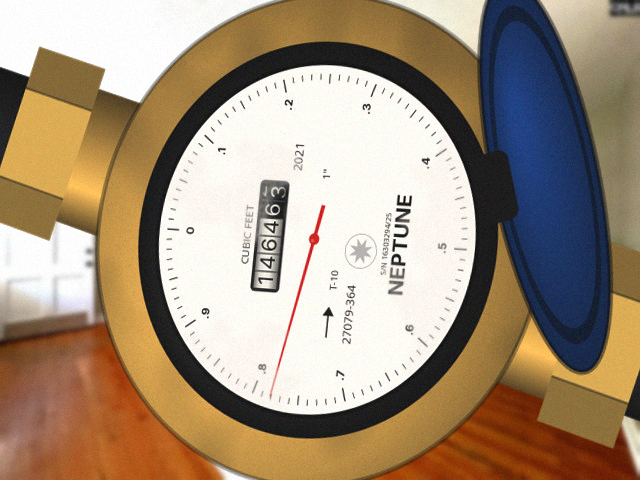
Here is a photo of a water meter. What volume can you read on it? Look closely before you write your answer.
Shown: 146462.78 ft³
